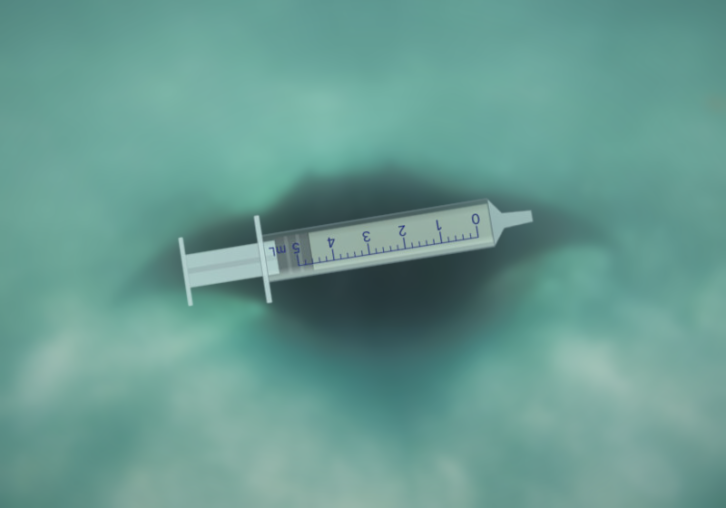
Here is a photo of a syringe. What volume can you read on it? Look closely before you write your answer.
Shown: 4.6 mL
